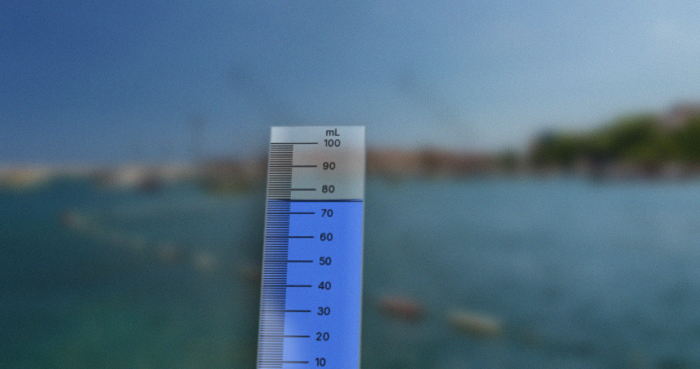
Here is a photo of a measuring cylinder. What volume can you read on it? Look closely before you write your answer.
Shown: 75 mL
